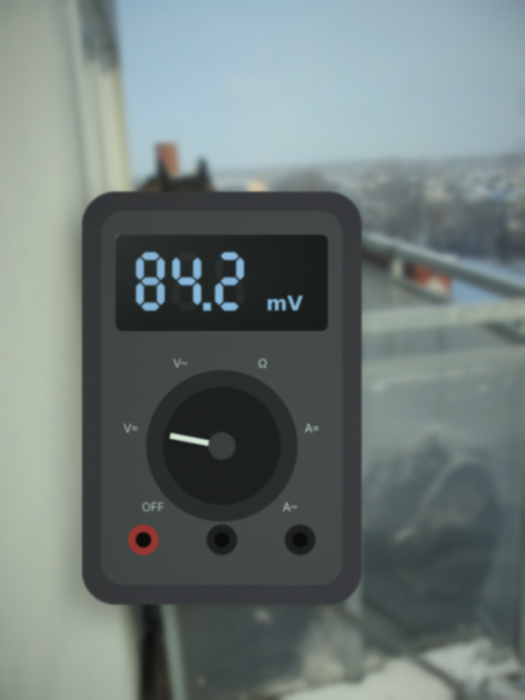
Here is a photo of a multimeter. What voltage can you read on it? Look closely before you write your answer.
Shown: 84.2 mV
